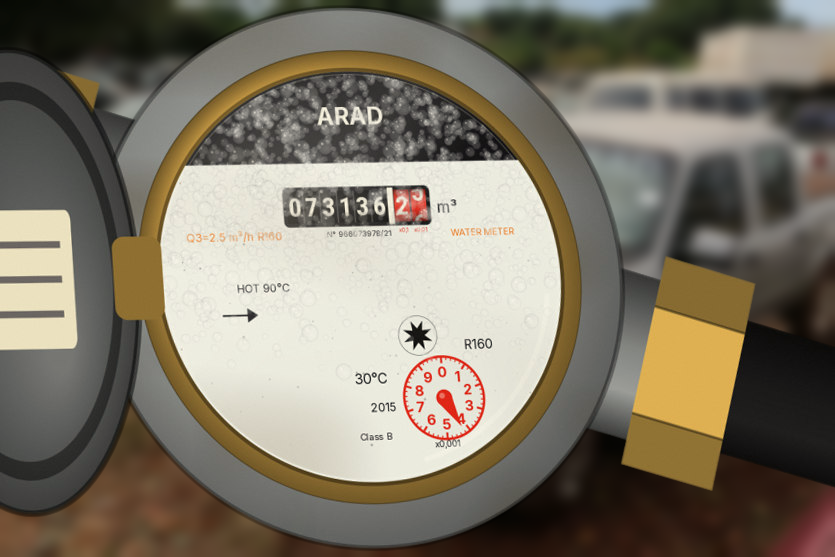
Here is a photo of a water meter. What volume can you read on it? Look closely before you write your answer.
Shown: 73136.254 m³
